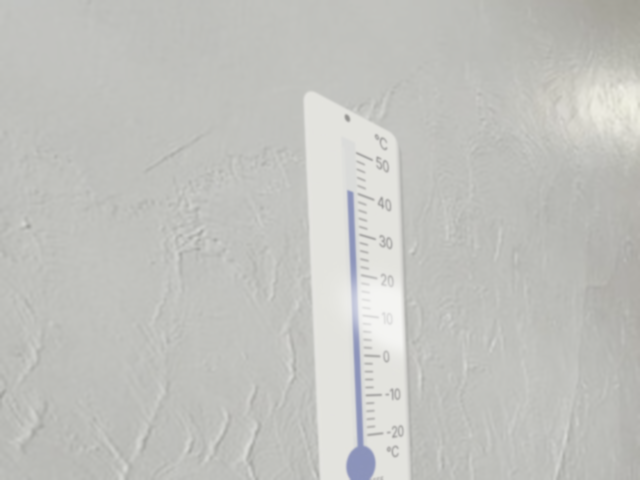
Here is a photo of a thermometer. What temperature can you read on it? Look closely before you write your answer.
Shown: 40 °C
